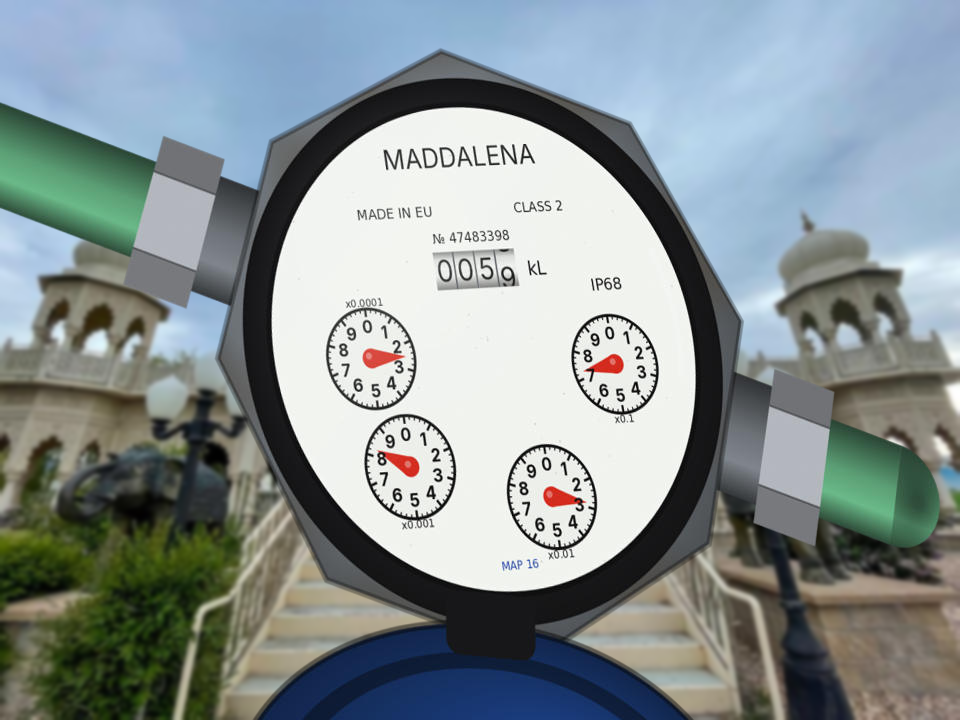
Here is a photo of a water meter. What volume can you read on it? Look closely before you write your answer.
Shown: 58.7282 kL
